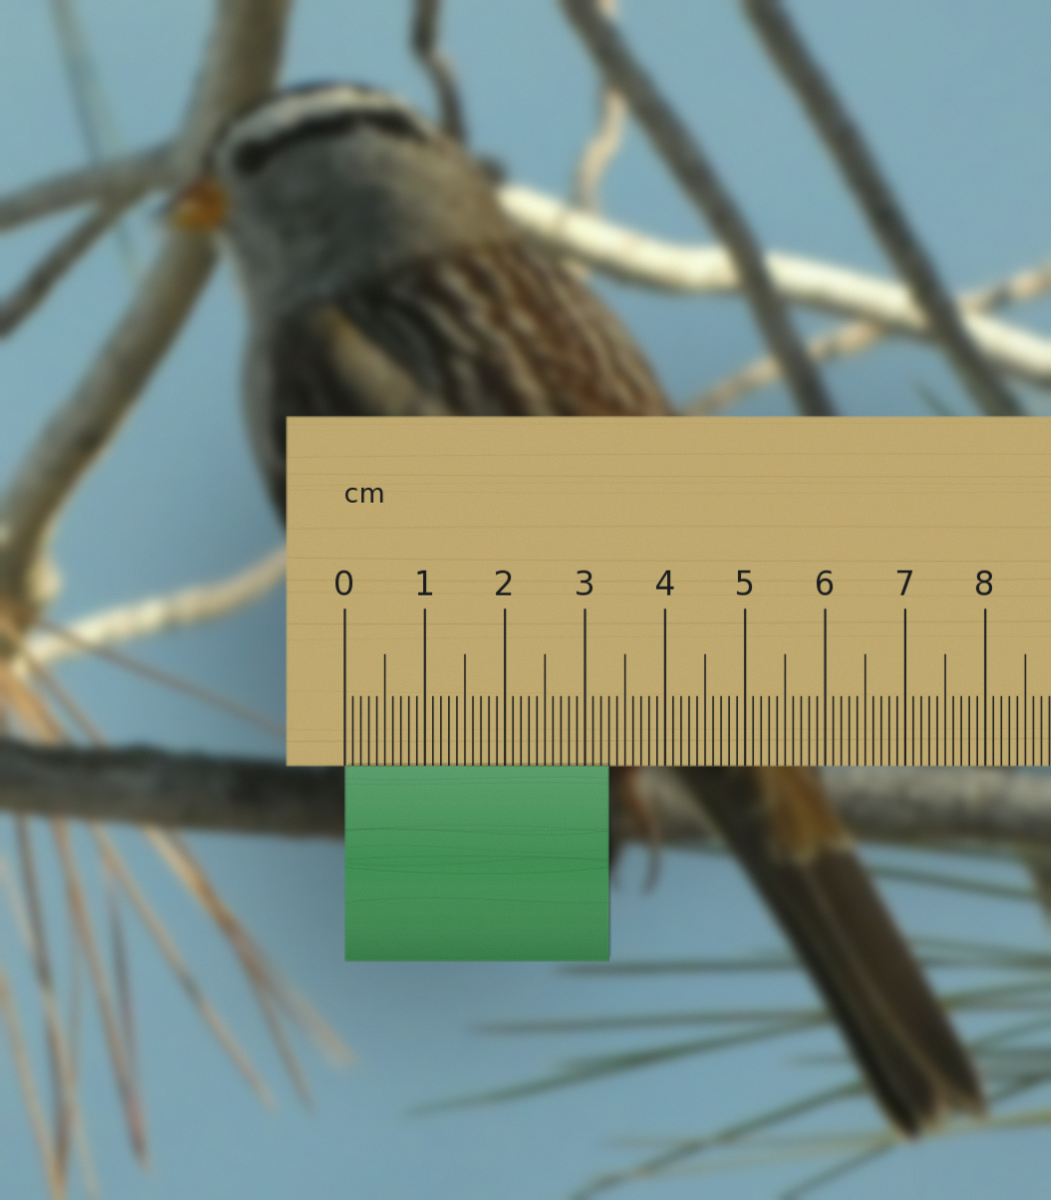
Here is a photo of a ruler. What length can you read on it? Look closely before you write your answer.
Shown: 3.3 cm
